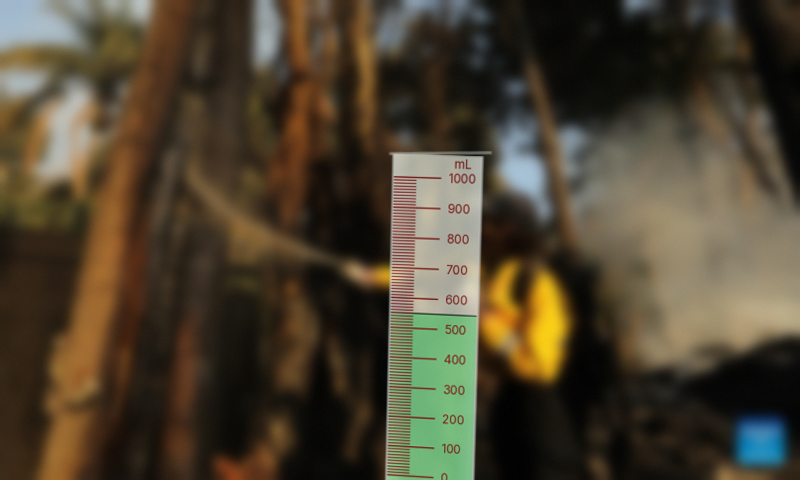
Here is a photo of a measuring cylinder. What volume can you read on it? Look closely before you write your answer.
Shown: 550 mL
